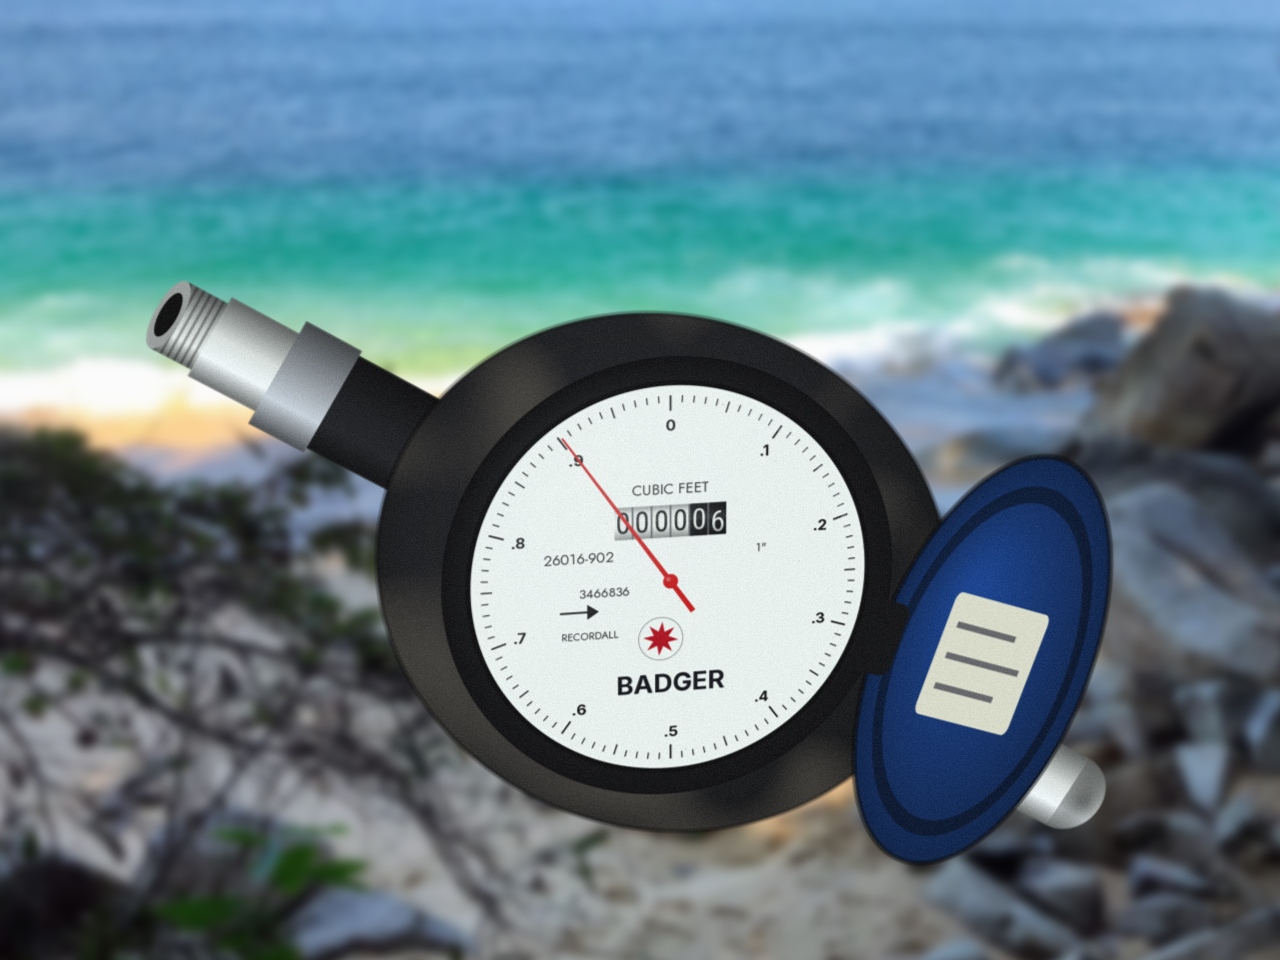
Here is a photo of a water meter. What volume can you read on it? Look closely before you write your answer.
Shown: 5.90 ft³
